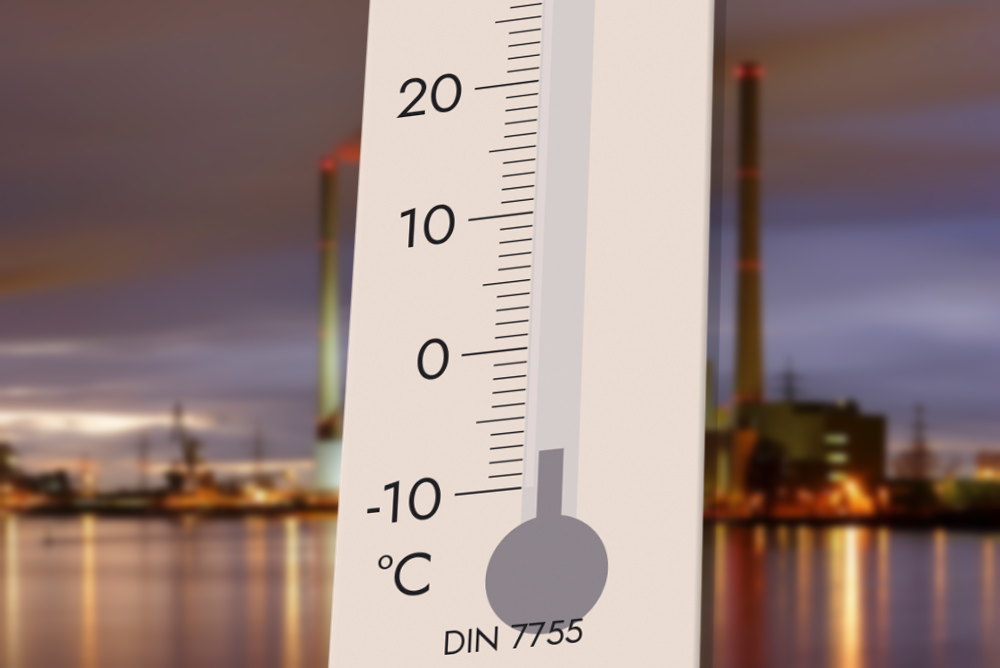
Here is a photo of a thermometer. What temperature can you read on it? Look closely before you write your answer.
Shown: -7.5 °C
